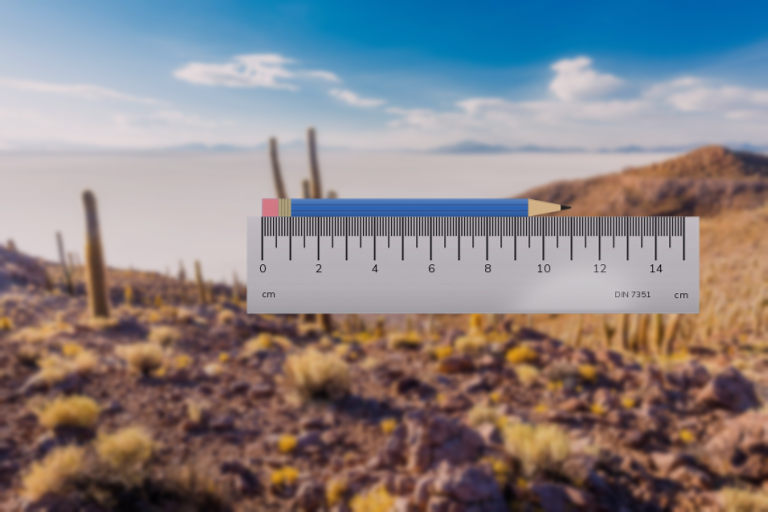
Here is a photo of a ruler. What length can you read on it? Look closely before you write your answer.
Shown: 11 cm
